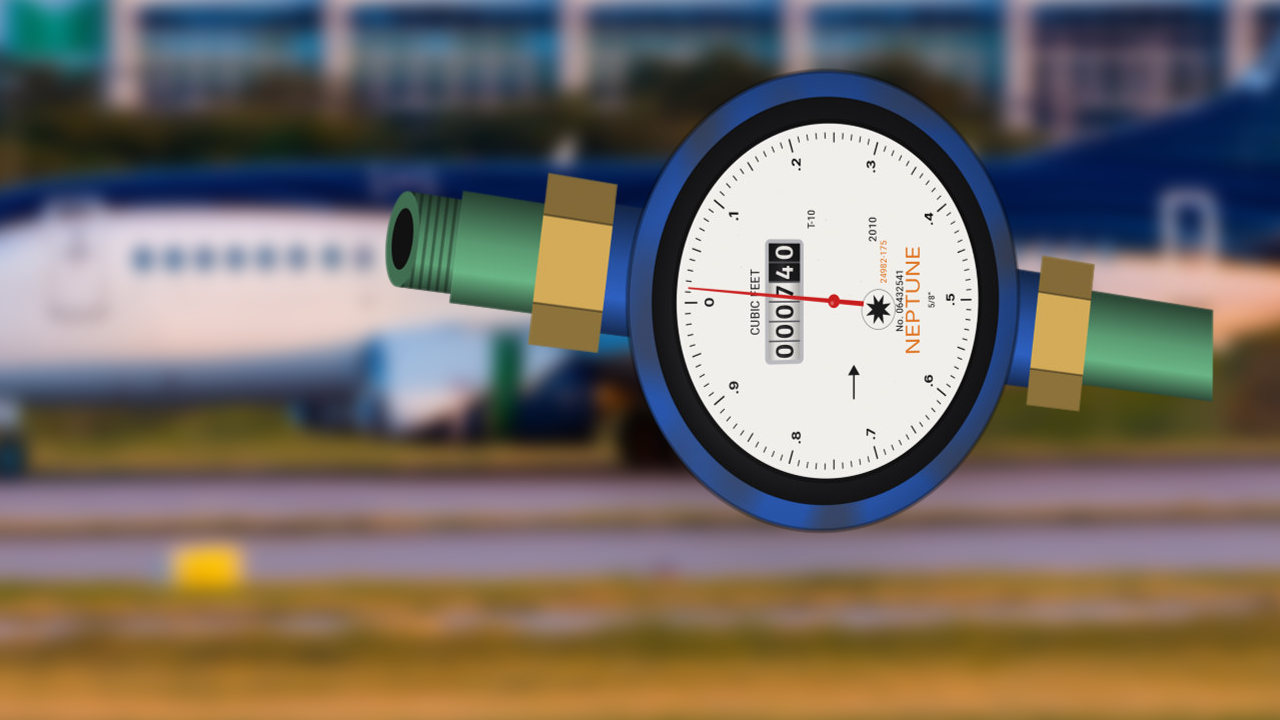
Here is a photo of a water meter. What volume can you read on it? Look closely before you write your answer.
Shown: 740.01 ft³
